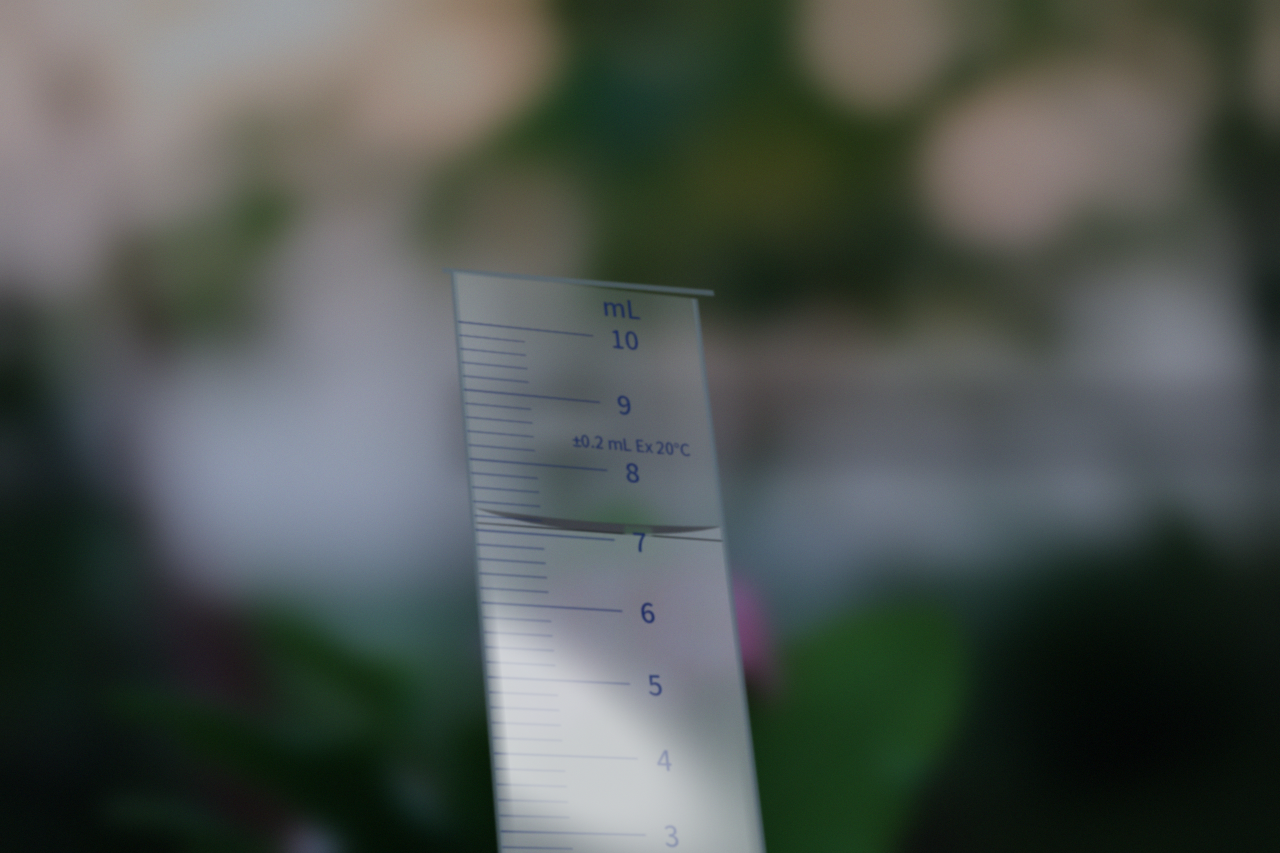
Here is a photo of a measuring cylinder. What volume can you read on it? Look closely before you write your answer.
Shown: 7.1 mL
